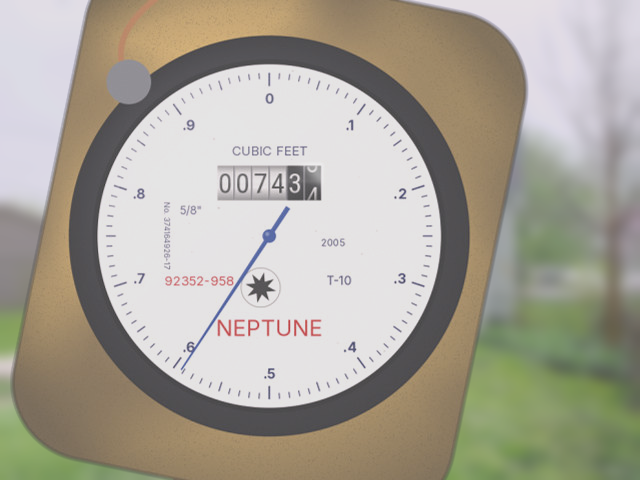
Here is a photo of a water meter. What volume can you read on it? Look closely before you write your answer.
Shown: 7433.59 ft³
